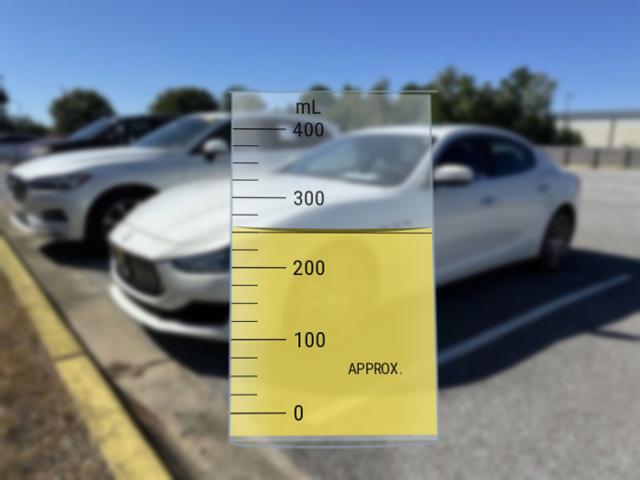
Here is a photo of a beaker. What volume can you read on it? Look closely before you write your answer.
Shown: 250 mL
